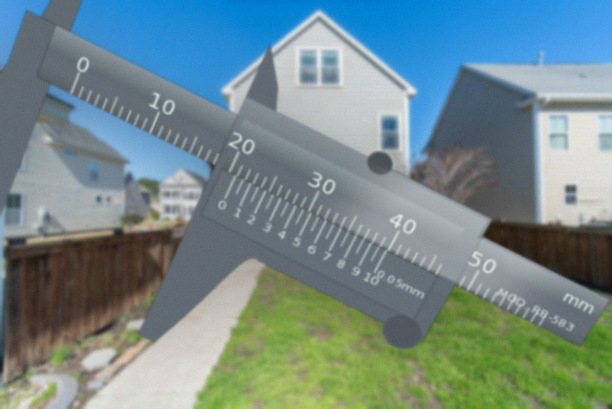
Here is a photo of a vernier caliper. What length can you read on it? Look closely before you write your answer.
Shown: 20.8 mm
